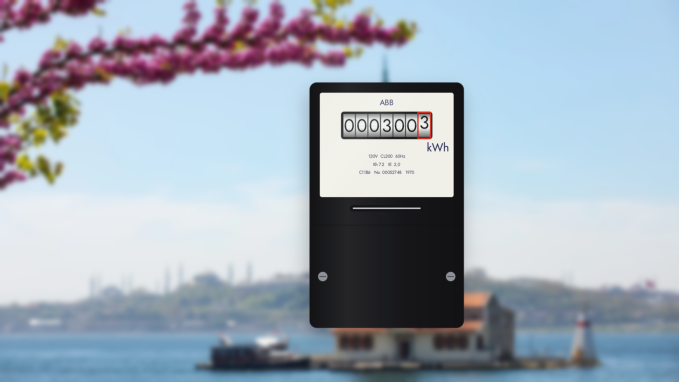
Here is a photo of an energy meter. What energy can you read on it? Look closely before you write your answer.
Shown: 300.3 kWh
